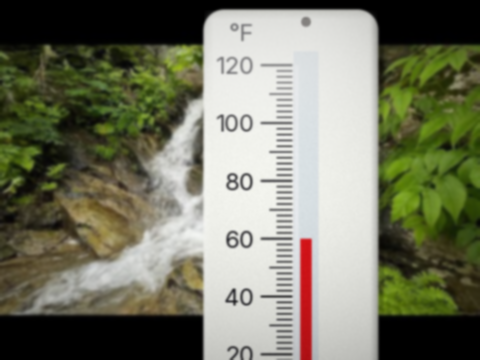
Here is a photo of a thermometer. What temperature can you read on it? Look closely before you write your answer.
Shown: 60 °F
